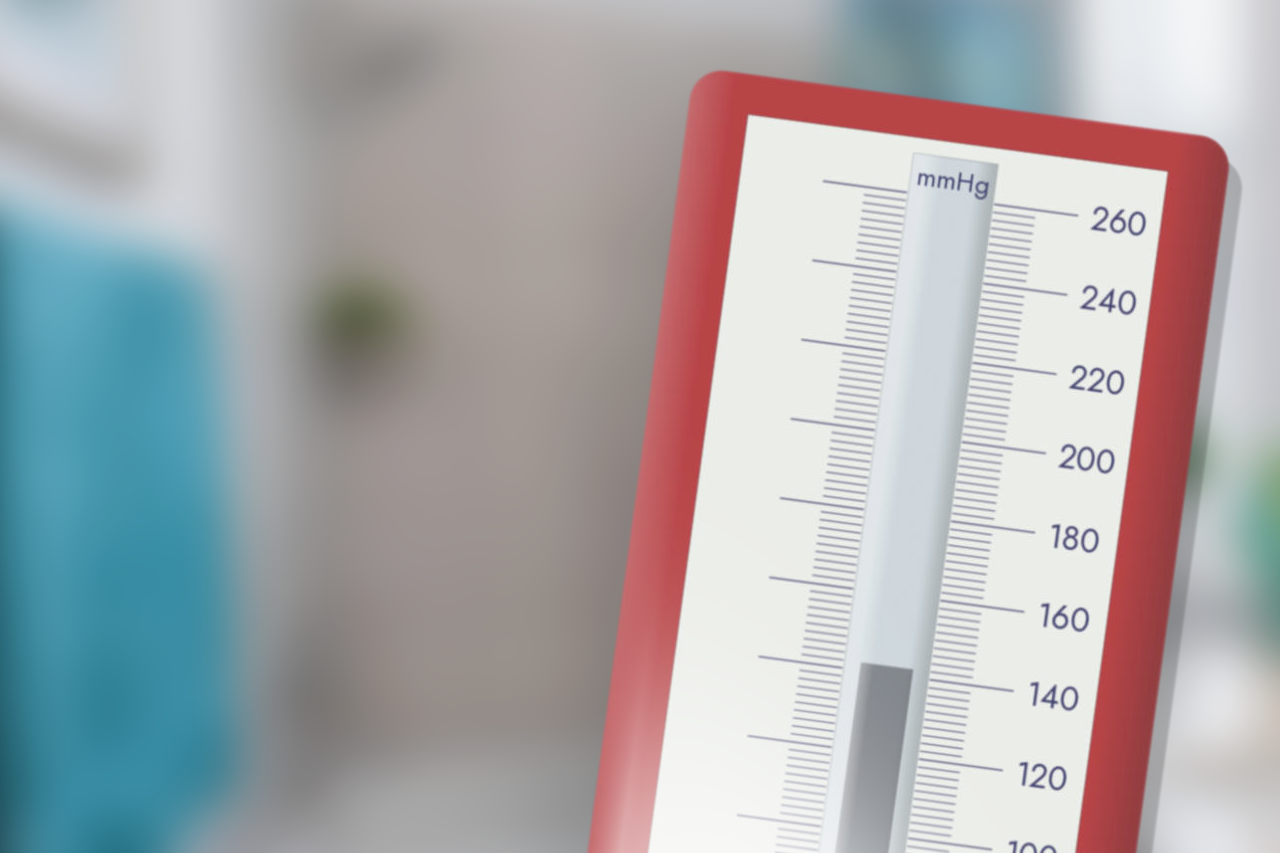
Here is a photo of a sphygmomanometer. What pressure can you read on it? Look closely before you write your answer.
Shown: 142 mmHg
